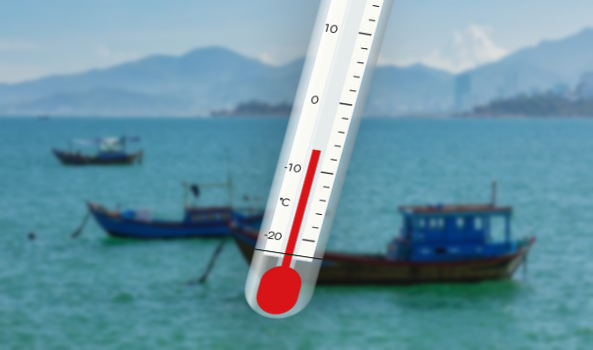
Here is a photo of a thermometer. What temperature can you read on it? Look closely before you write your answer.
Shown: -7 °C
